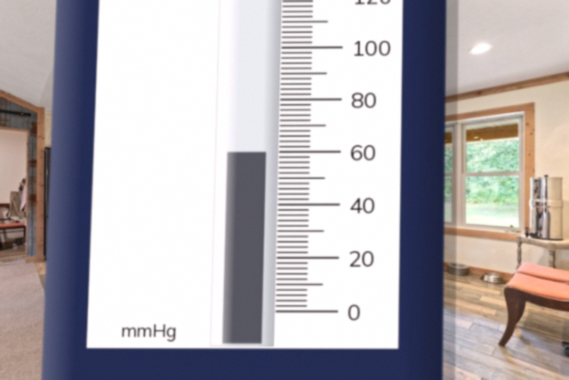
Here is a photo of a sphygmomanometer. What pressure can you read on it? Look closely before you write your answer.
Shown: 60 mmHg
